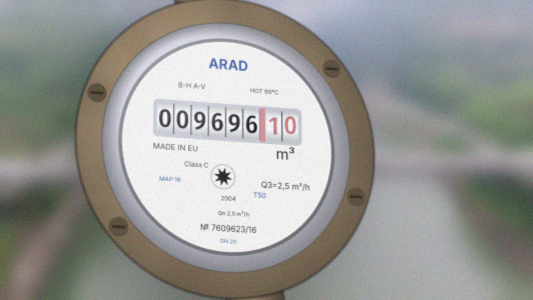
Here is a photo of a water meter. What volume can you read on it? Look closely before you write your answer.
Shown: 9696.10 m³
